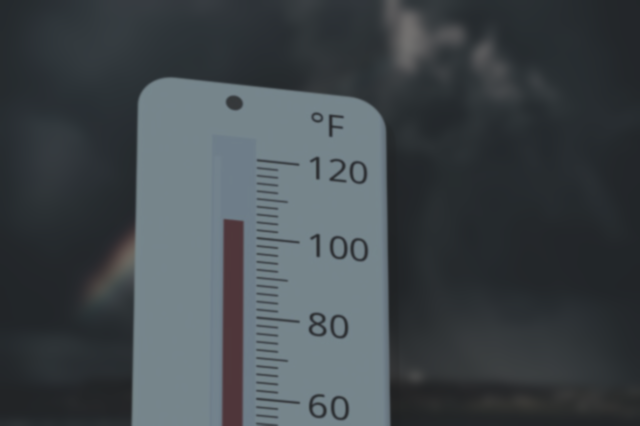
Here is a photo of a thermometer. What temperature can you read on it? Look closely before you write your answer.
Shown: 104 °F
